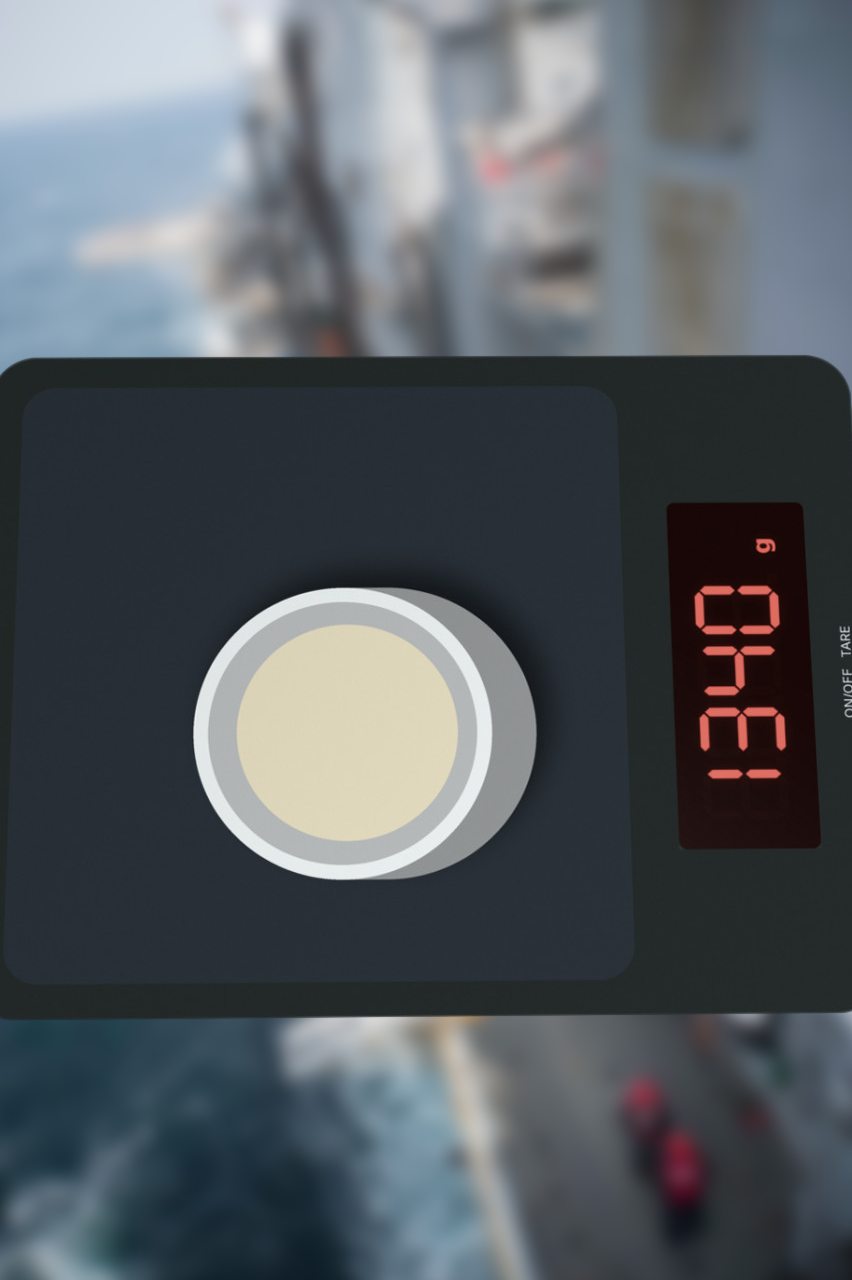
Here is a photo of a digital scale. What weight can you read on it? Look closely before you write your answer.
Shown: 1340 g
